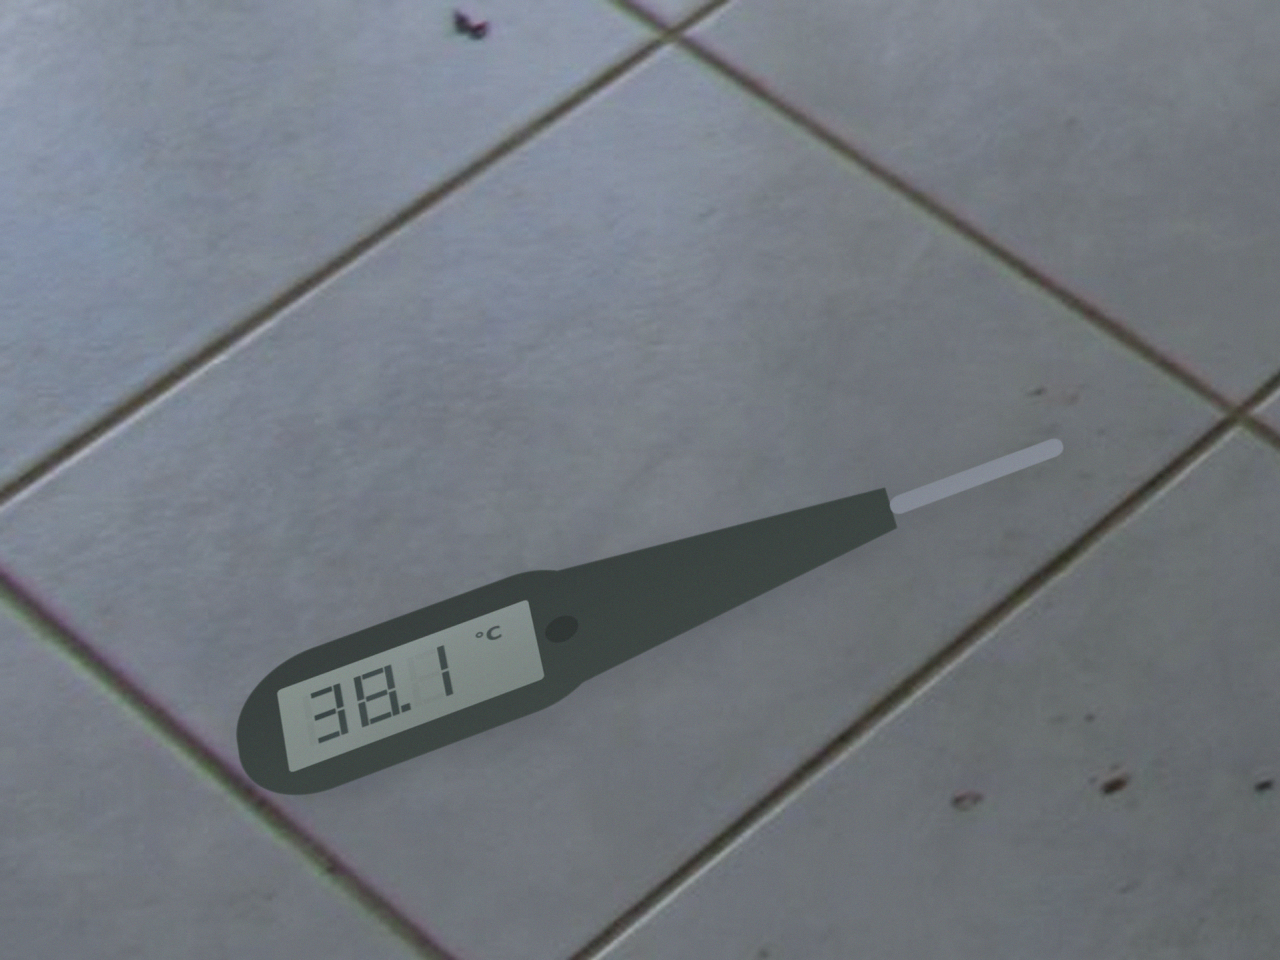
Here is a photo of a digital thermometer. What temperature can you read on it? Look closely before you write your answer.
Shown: 38.1 °C
